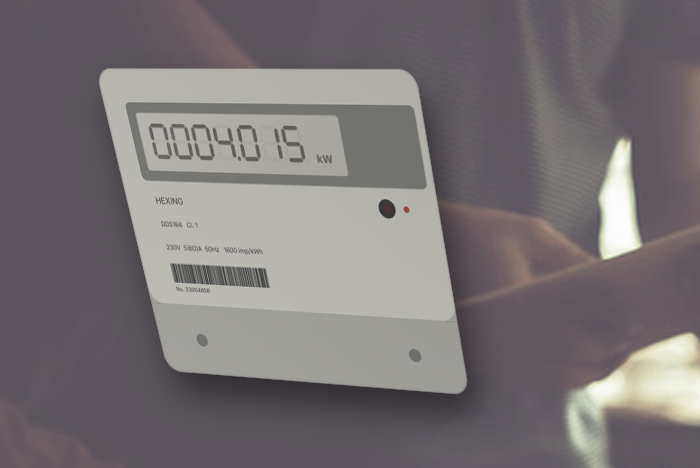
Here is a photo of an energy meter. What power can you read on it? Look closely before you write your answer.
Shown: 4.015 kW
